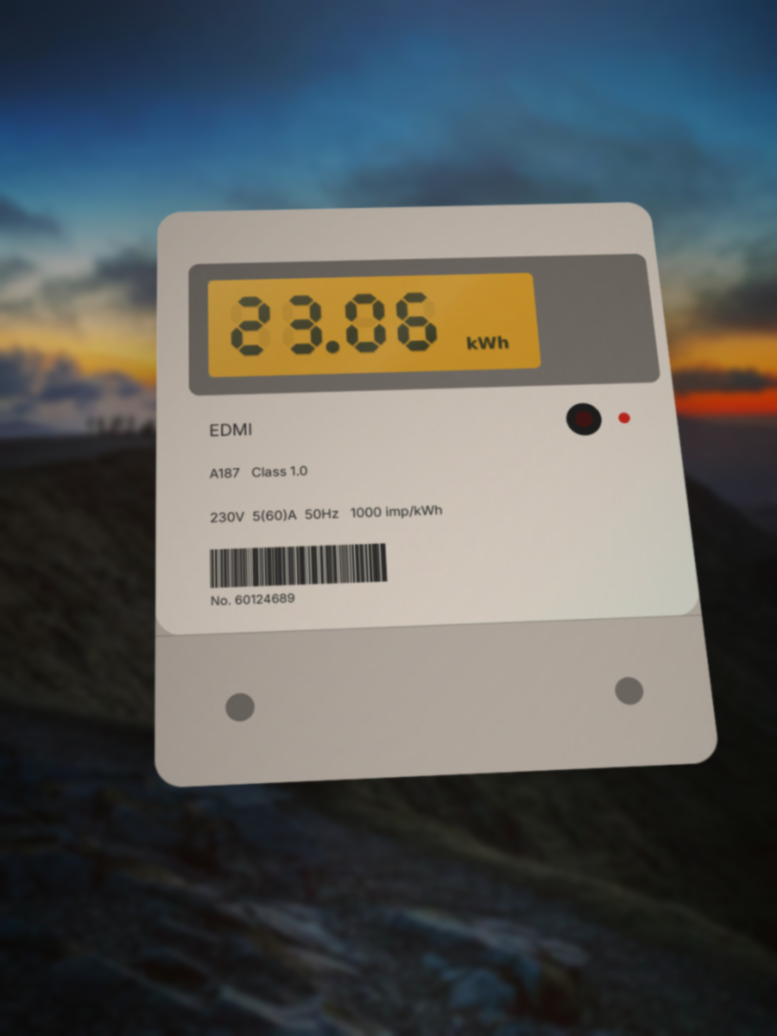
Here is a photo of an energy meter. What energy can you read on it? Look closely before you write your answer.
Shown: 23.06 kWh
